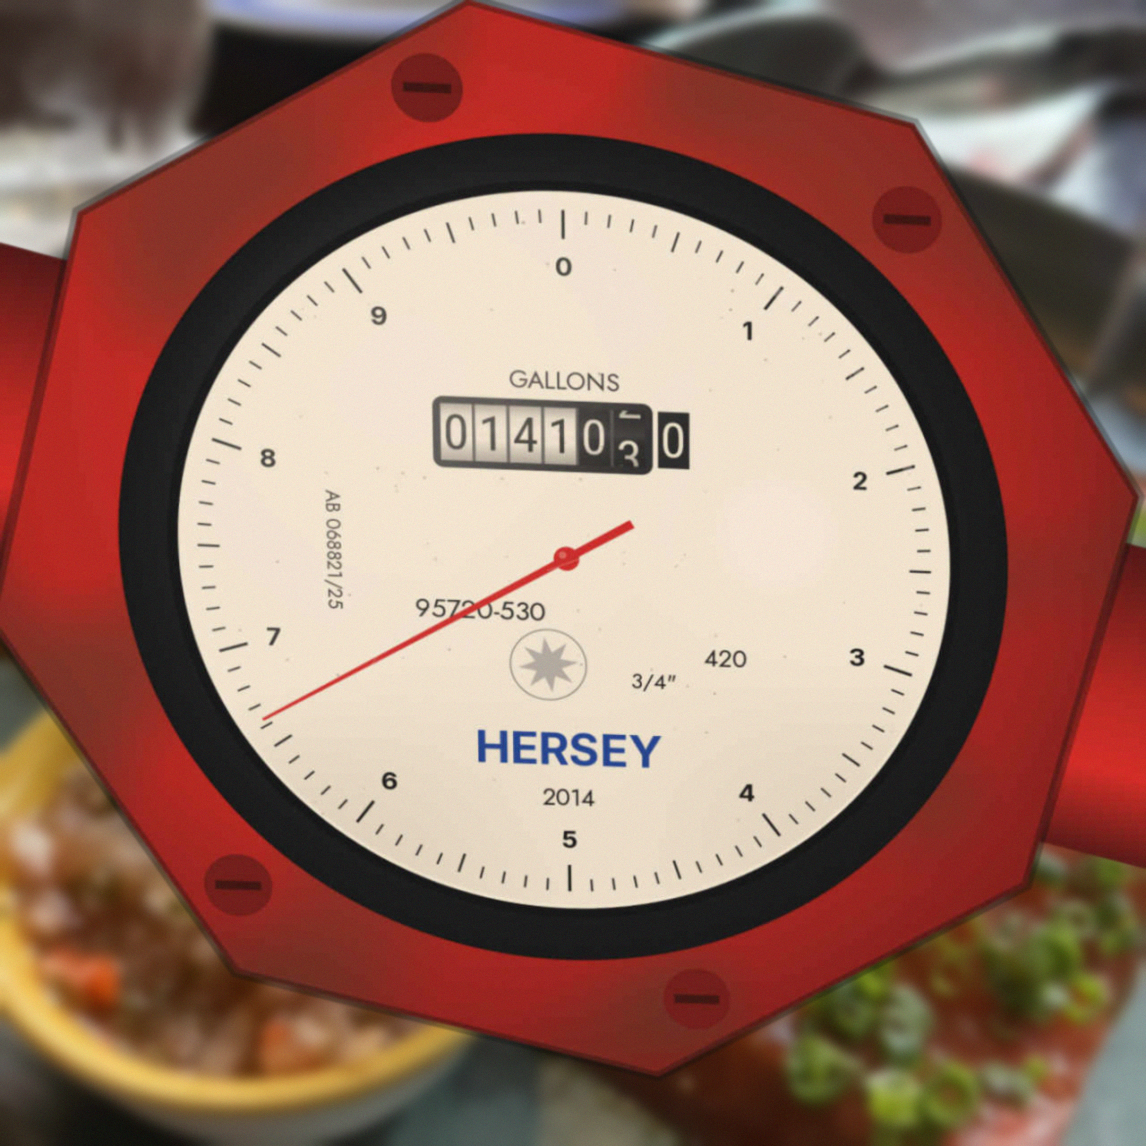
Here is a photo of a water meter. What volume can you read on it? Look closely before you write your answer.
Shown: 141026.6 gal
